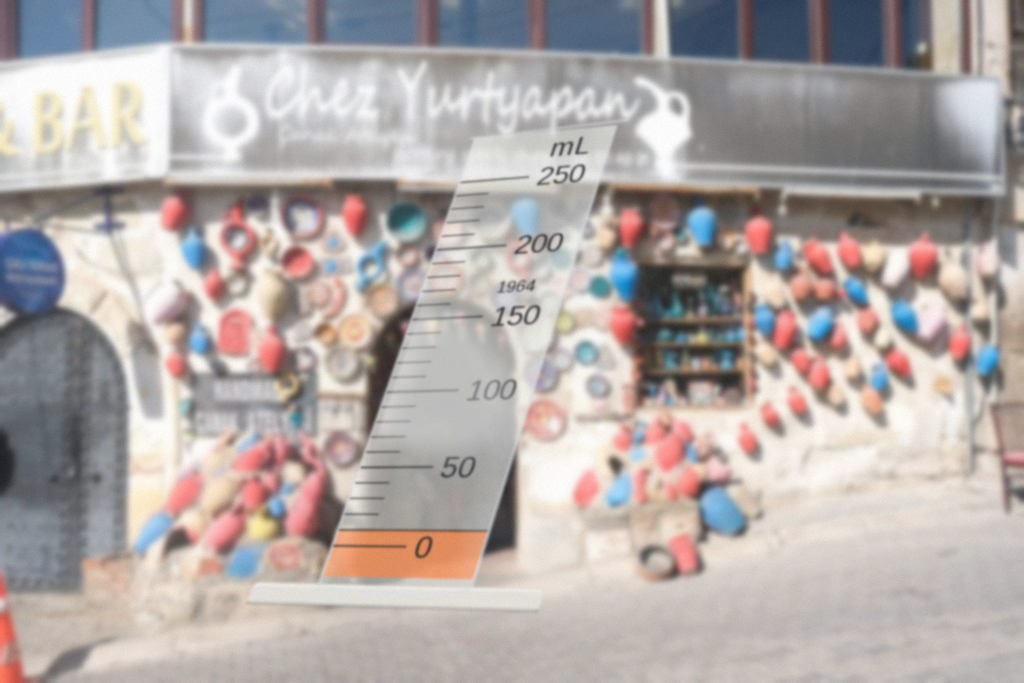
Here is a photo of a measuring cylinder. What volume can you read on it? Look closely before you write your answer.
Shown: 10 mL
